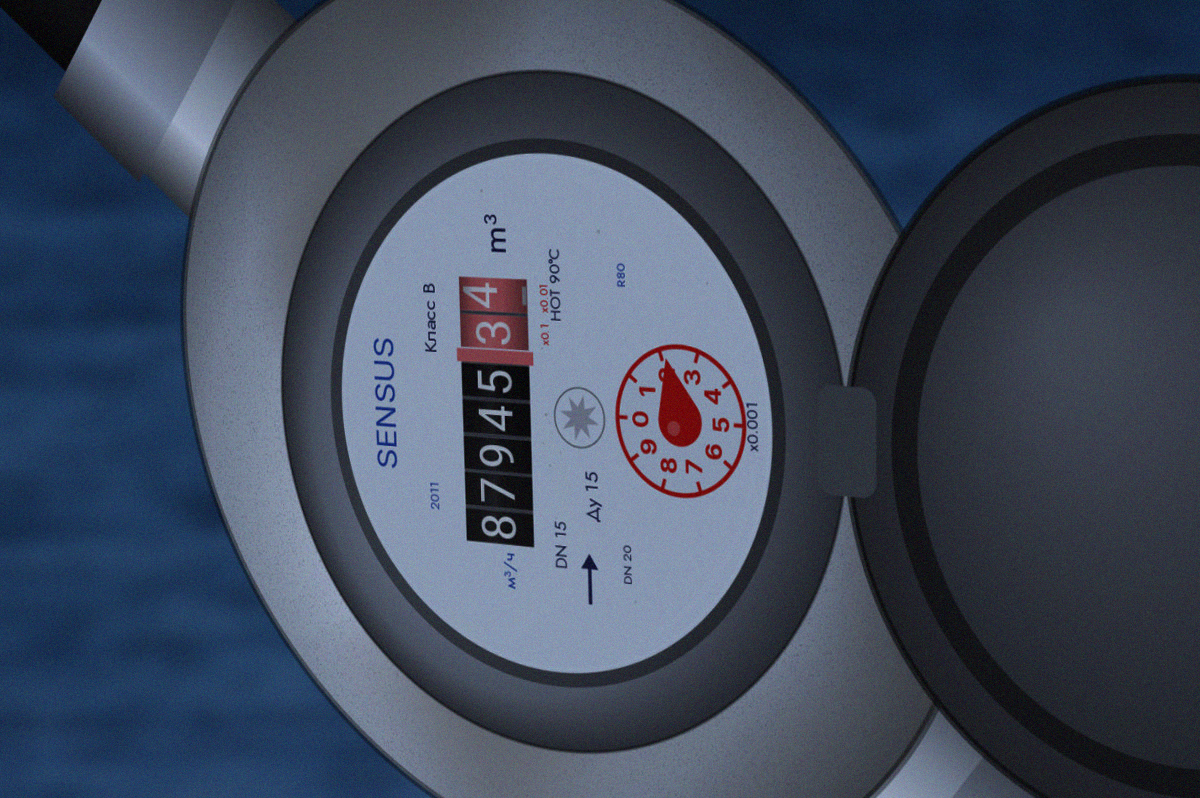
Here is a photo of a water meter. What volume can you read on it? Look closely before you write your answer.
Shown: 87945.342 m³
